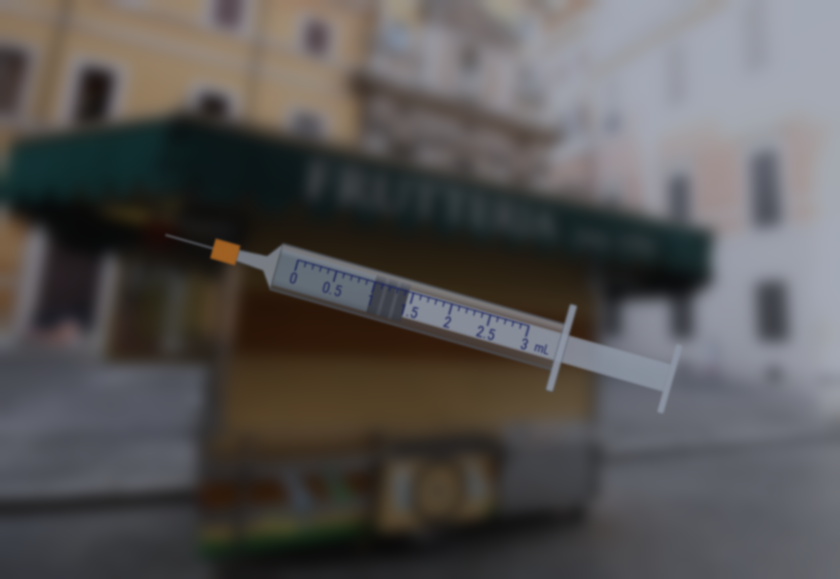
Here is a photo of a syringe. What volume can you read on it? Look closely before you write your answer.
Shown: 1 mL
